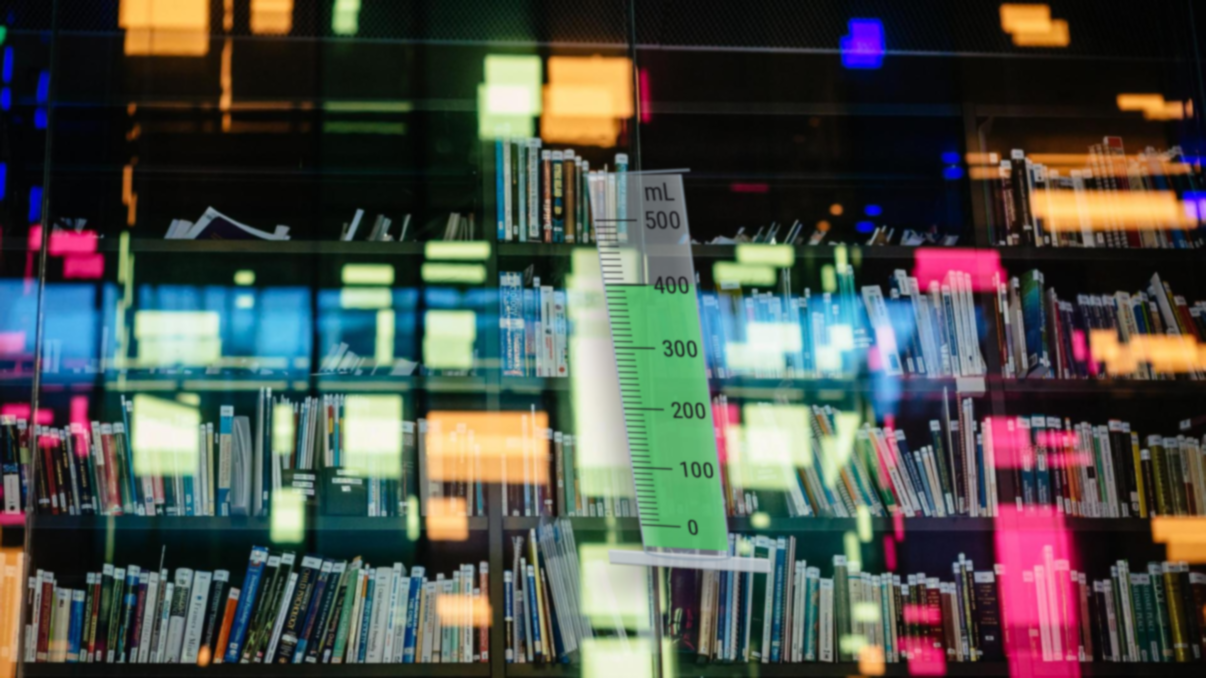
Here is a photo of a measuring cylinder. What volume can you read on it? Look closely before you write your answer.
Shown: 400 mL
